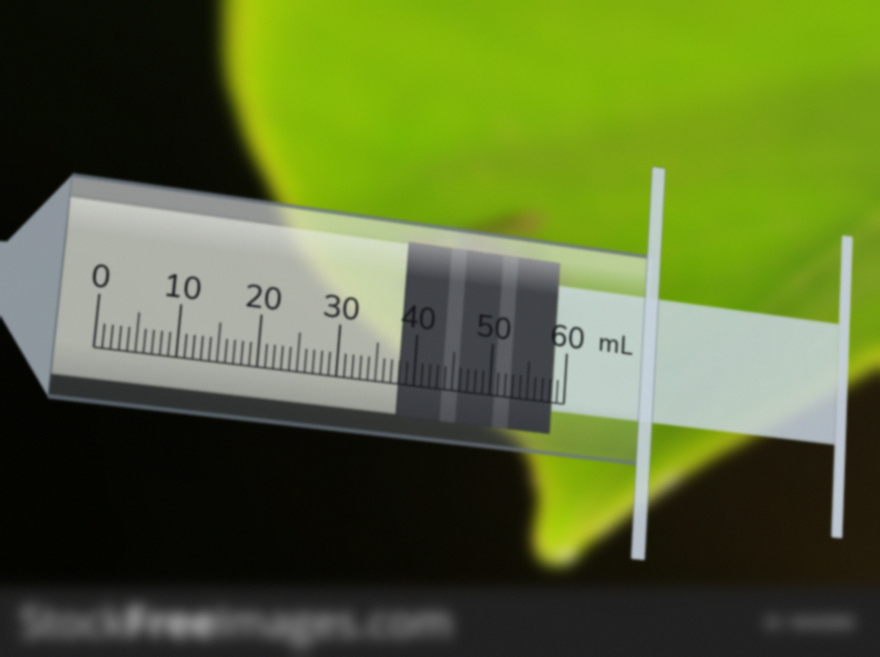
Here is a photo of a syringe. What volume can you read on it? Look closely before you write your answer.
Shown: 38 mL
